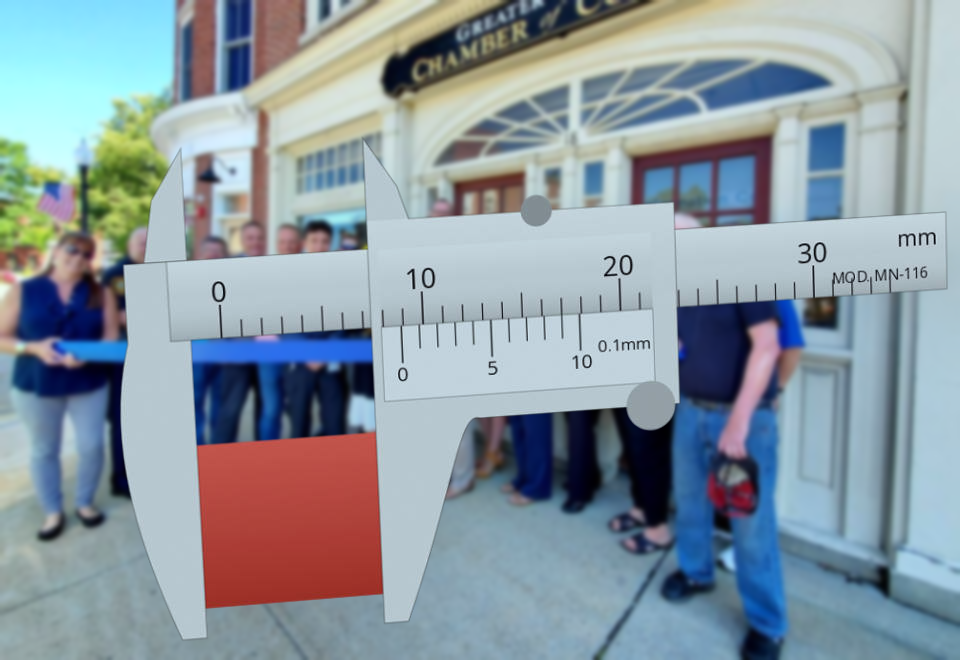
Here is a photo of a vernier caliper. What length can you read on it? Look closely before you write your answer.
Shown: 8.9 mm
